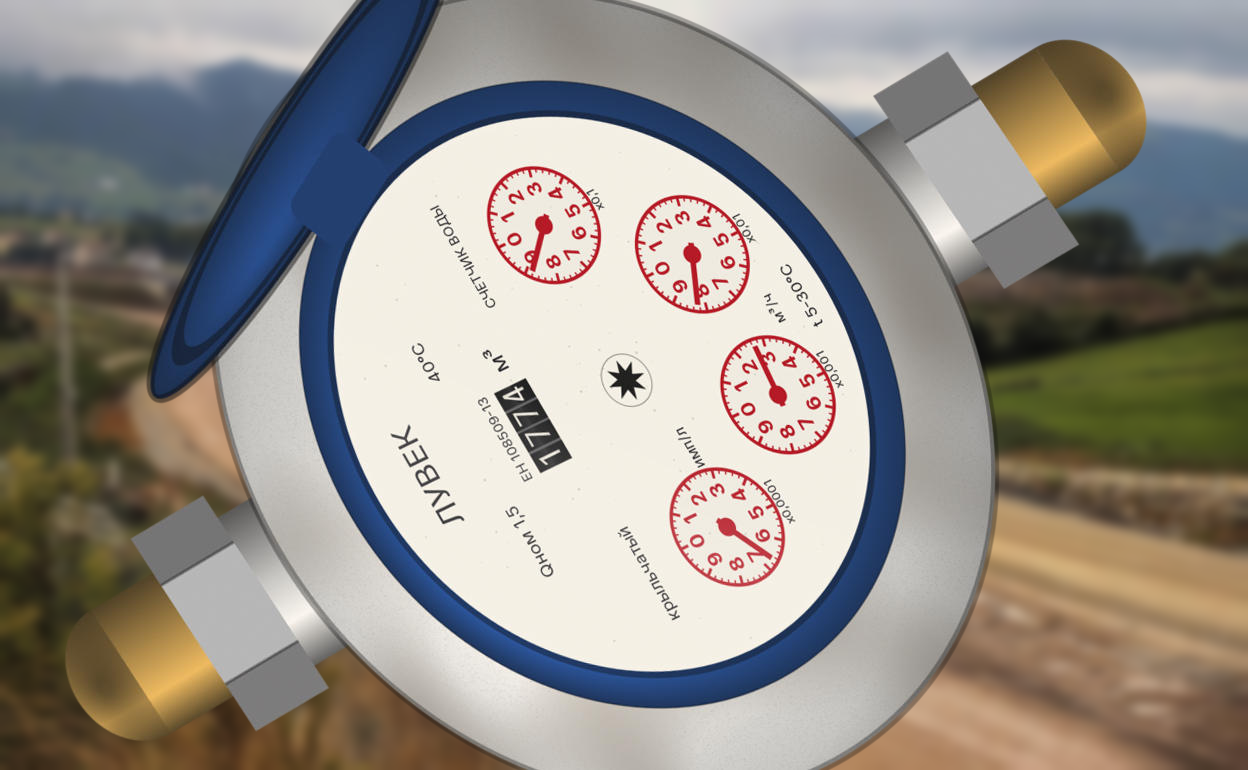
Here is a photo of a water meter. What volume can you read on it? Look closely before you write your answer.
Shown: 1774.8826 m³
